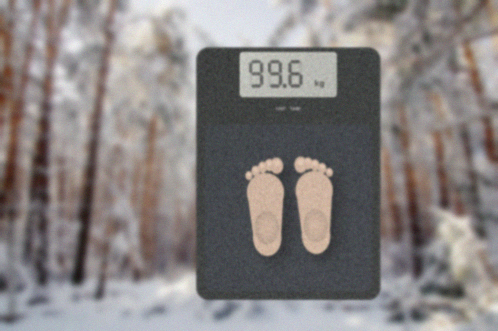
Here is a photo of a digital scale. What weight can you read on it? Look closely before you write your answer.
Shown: 99.6 kg
